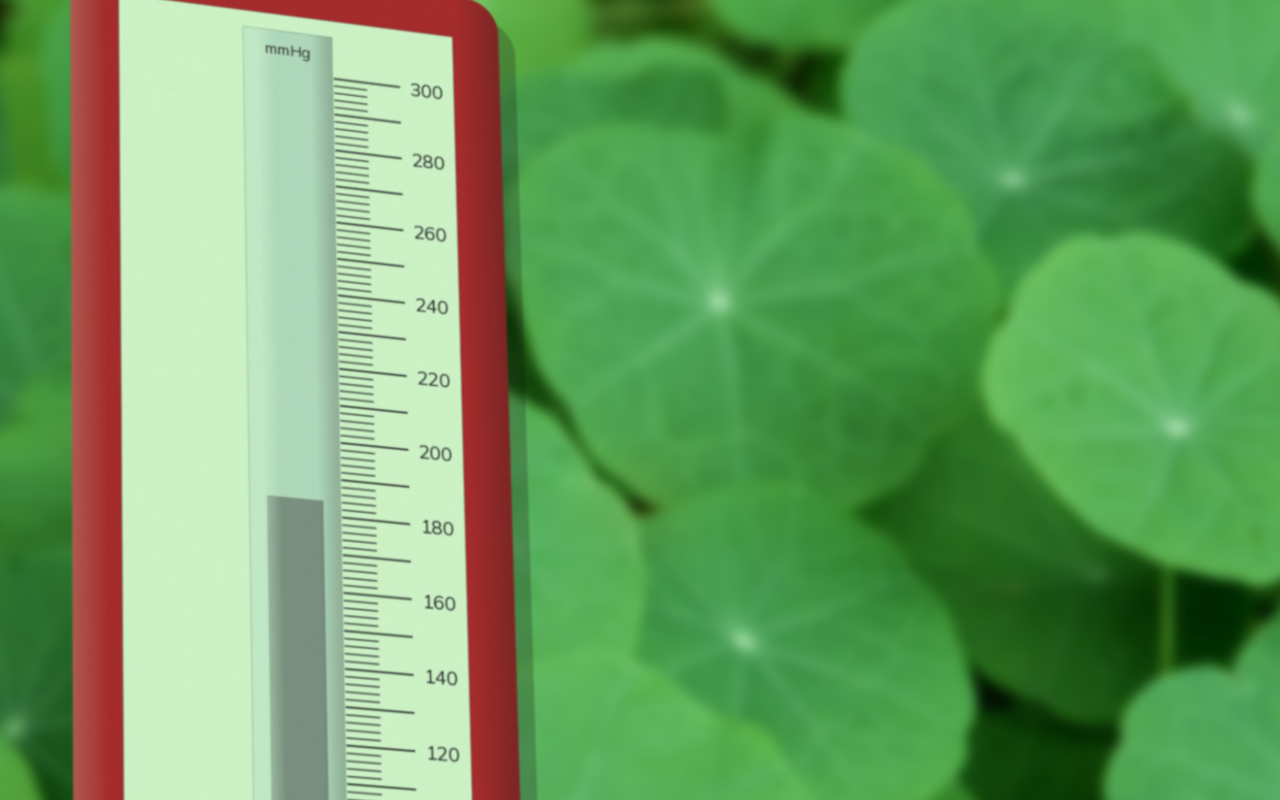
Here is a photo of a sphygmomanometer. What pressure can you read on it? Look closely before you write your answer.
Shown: 184 mmHg
